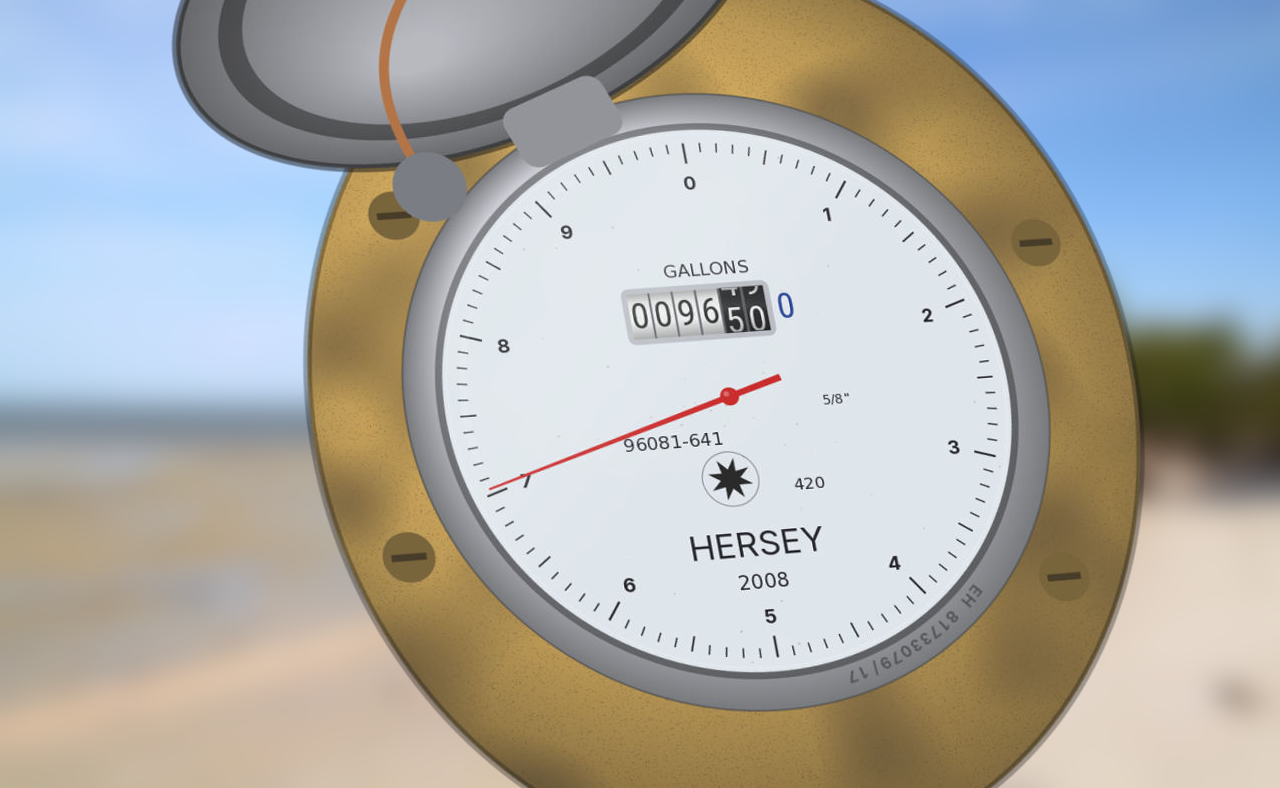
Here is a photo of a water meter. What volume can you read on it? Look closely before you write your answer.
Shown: 96497.0 gal
